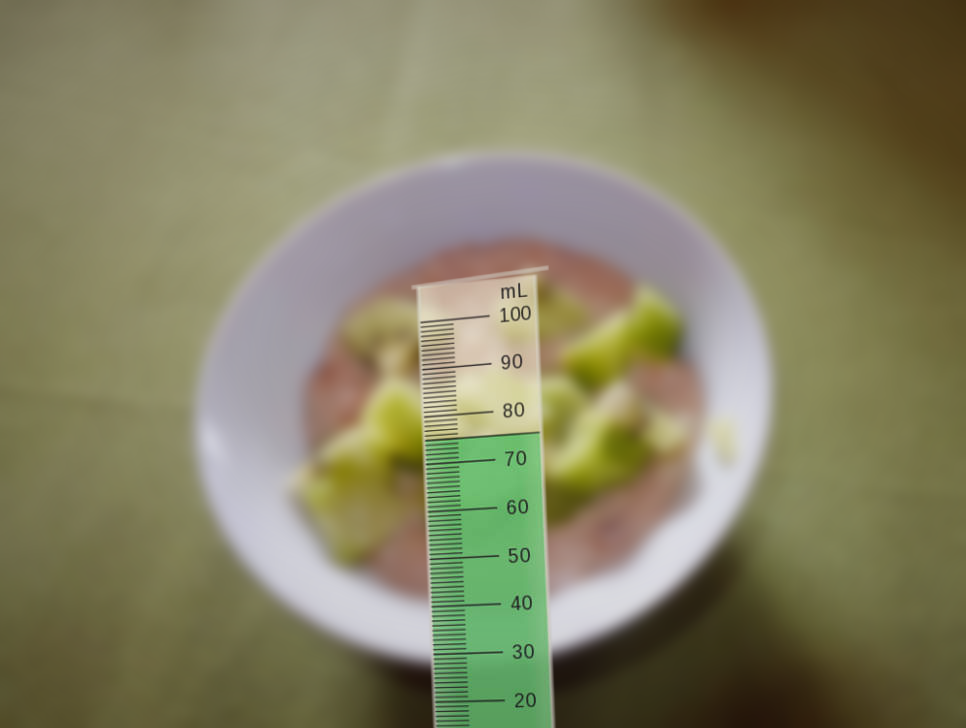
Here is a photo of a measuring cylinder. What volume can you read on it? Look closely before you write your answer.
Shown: 75 mL
